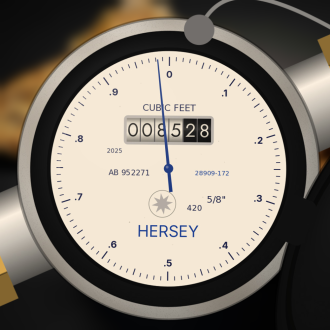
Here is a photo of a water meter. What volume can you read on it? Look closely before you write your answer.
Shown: 8527.98 ft³
